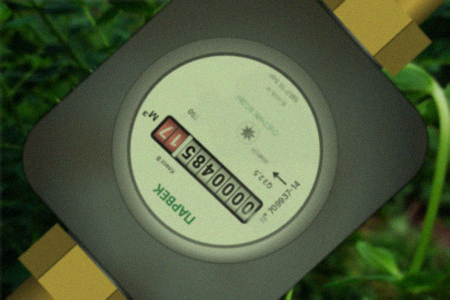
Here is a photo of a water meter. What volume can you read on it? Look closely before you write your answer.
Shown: 485.17 m³
